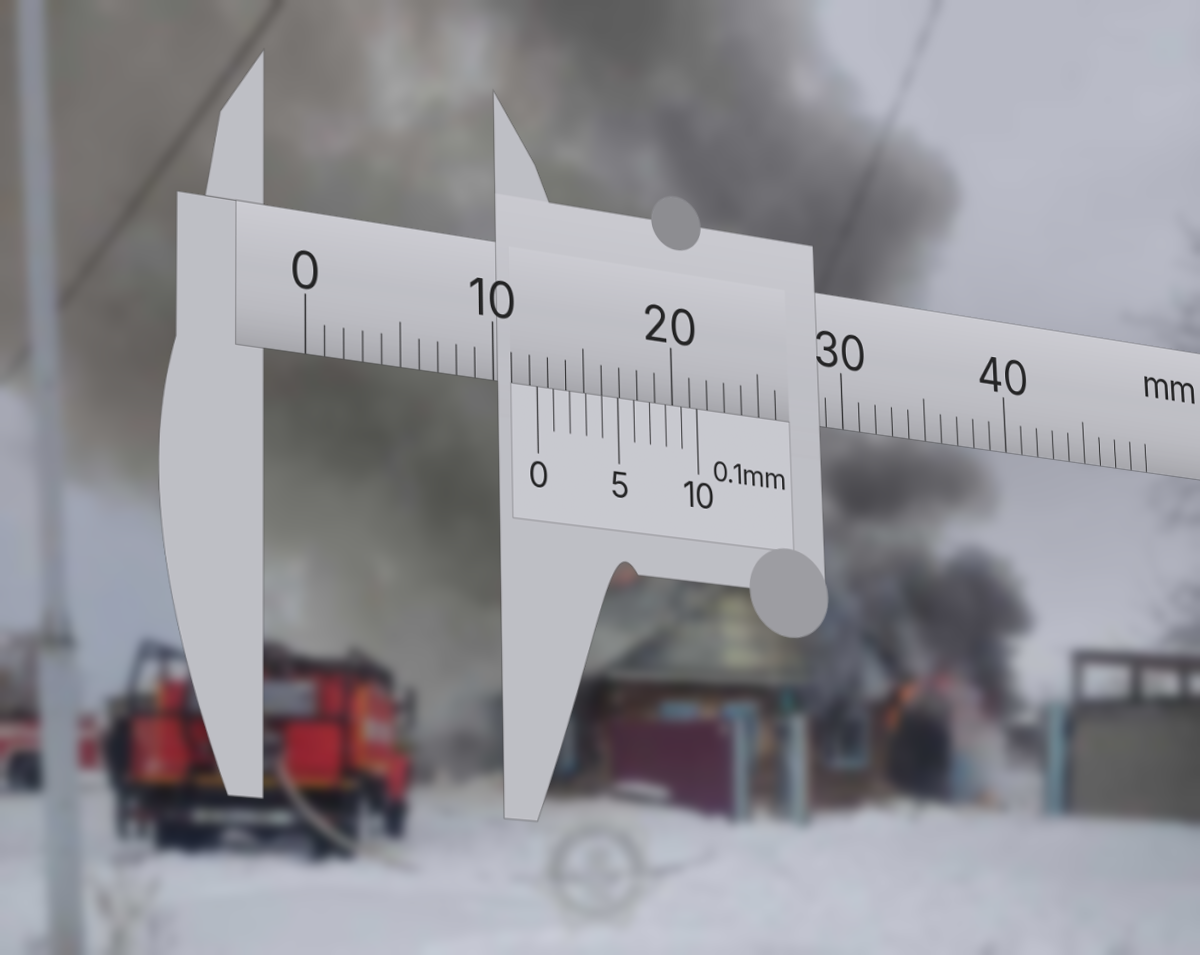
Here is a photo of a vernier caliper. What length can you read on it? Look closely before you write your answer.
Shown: 12.4 mm
